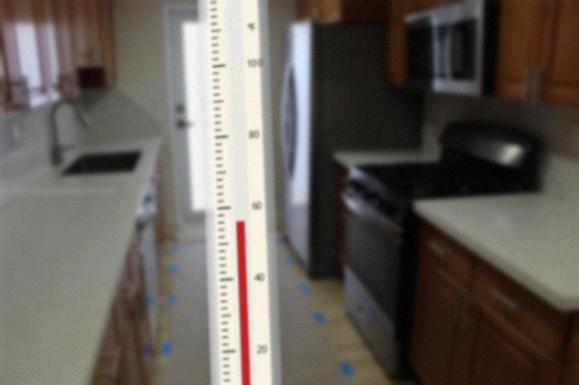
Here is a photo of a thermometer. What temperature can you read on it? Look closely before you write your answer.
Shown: 56 °F
